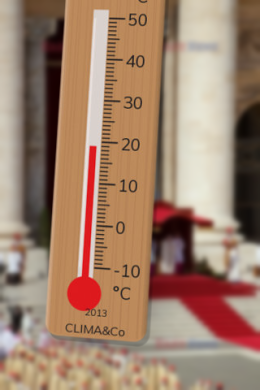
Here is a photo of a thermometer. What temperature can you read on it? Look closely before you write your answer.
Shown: 19 °C
